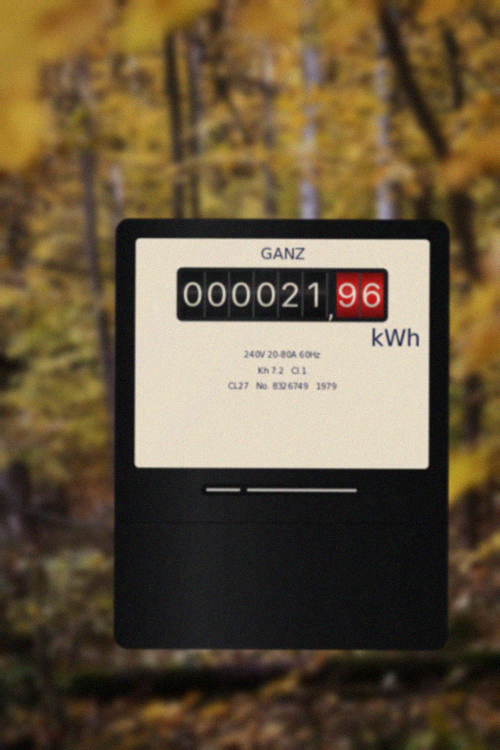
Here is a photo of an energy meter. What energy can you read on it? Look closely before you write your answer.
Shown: 21.96 kWh
